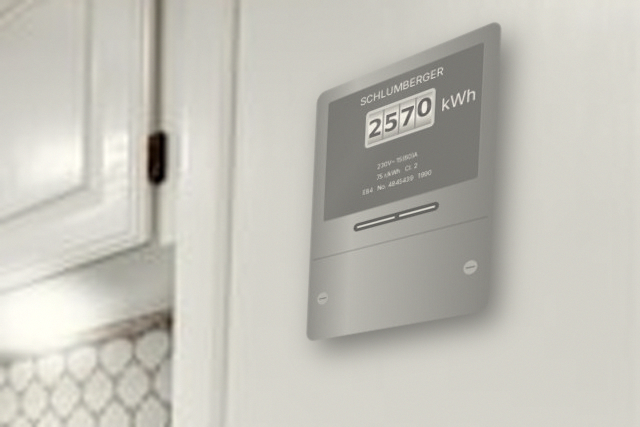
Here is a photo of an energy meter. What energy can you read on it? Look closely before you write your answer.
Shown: 2570 kWh
